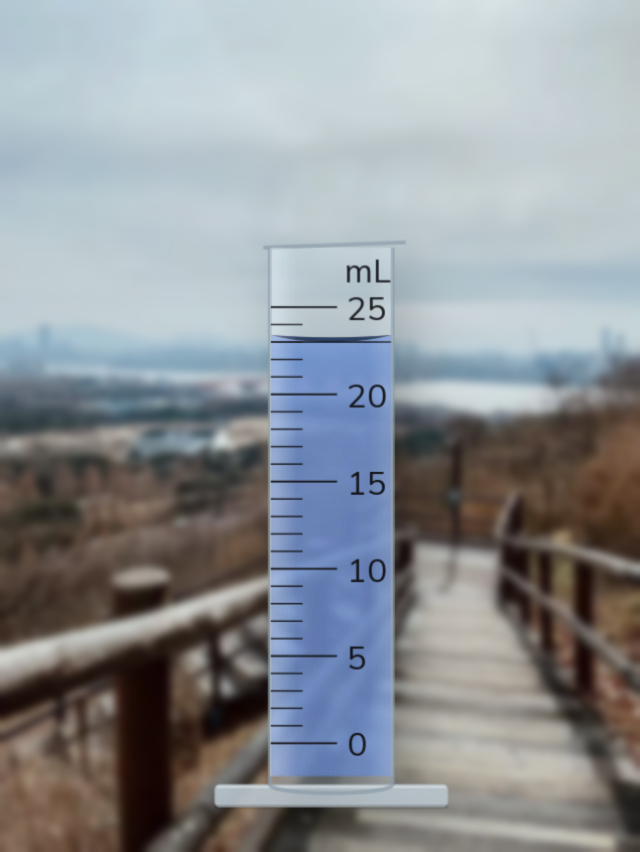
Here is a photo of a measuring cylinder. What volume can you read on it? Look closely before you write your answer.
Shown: 23 mL
